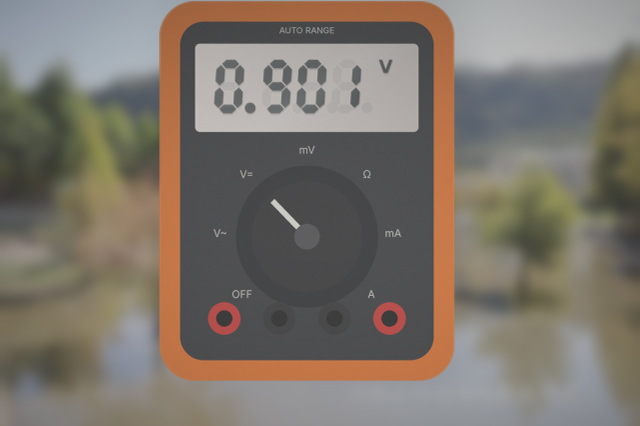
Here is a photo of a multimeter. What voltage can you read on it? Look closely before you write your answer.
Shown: 0.901 V
